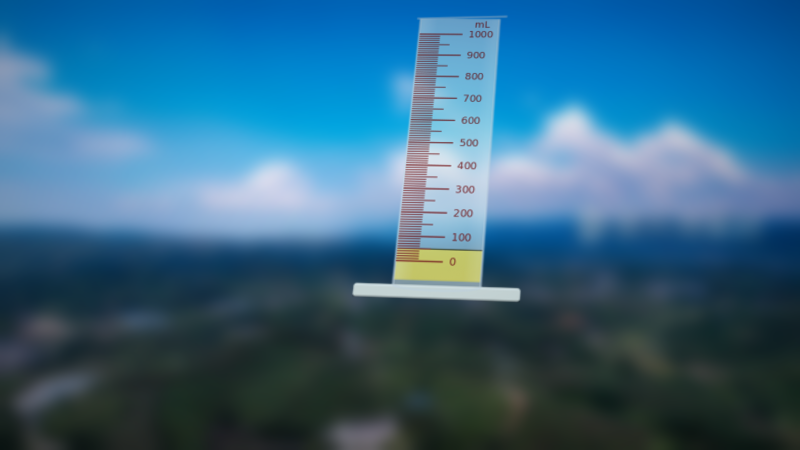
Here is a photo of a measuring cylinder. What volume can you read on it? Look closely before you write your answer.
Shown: 50 mL
